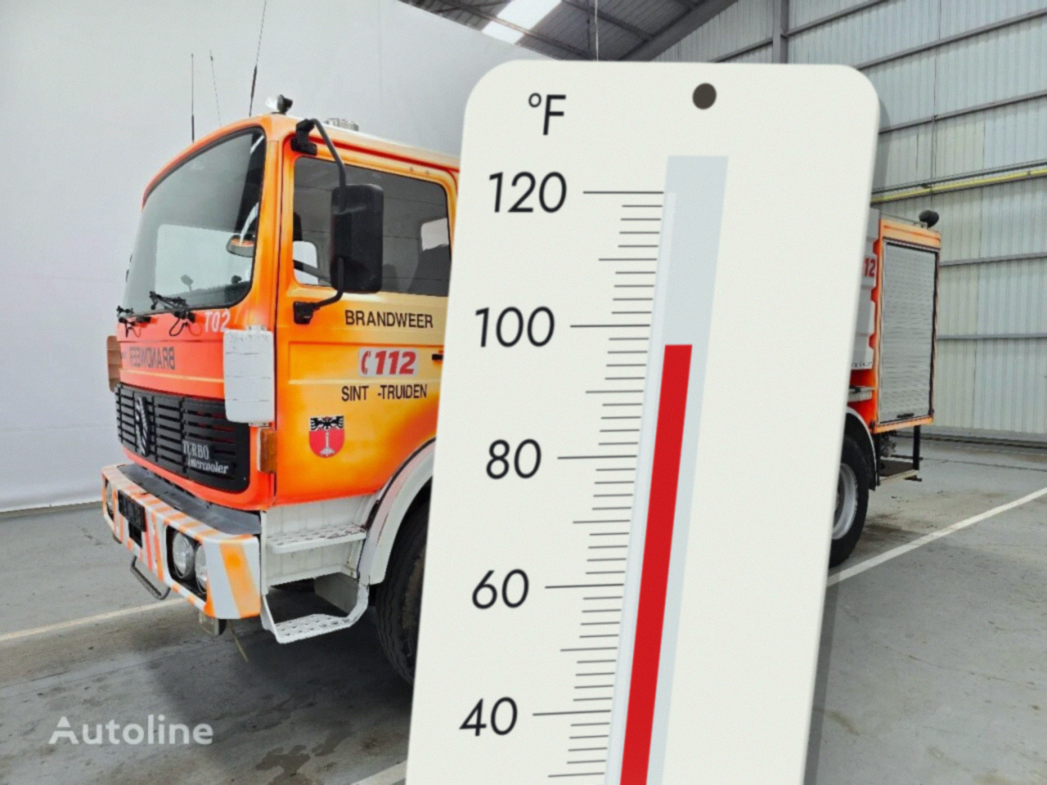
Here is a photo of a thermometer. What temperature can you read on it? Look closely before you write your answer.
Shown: 97 °F
